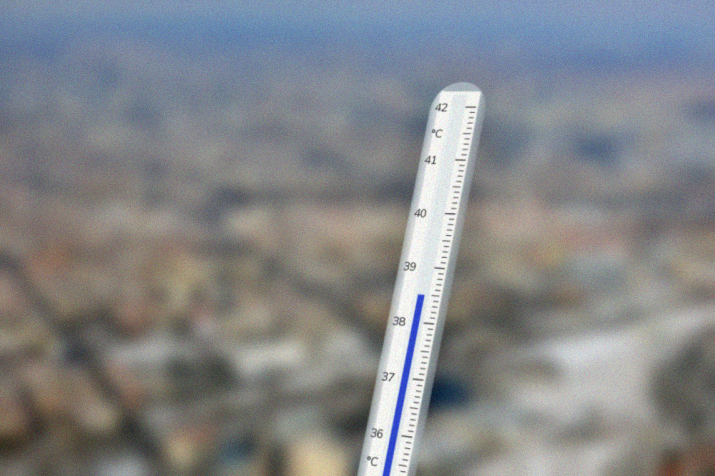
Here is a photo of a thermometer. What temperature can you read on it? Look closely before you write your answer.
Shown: 38.5 °C
